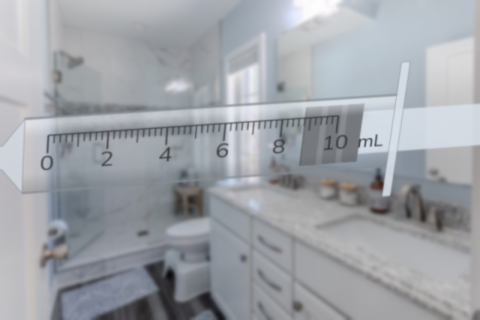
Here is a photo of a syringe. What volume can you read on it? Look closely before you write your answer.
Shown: 8.8 mL
